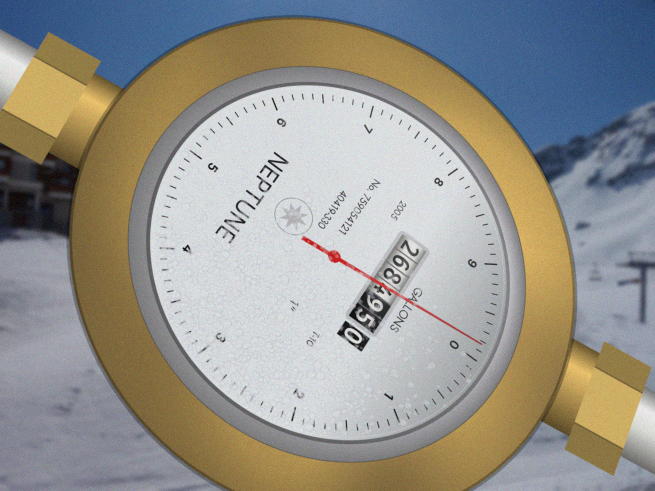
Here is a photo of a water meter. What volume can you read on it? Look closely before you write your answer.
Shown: 2684949.8 gal
